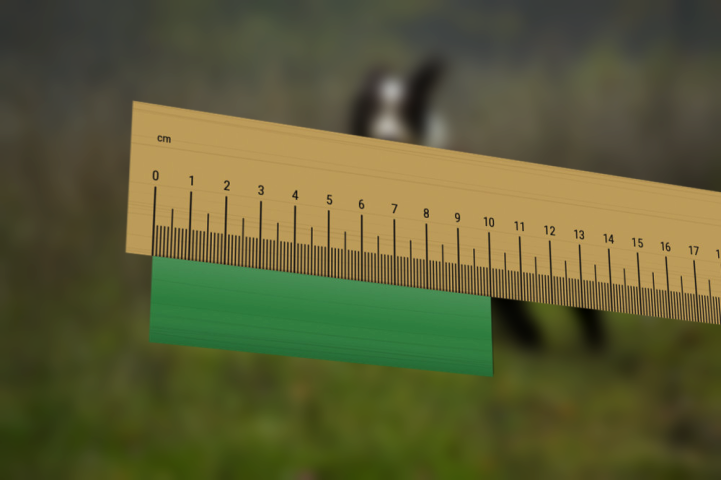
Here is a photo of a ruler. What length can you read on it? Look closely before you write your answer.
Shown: 10 cm
